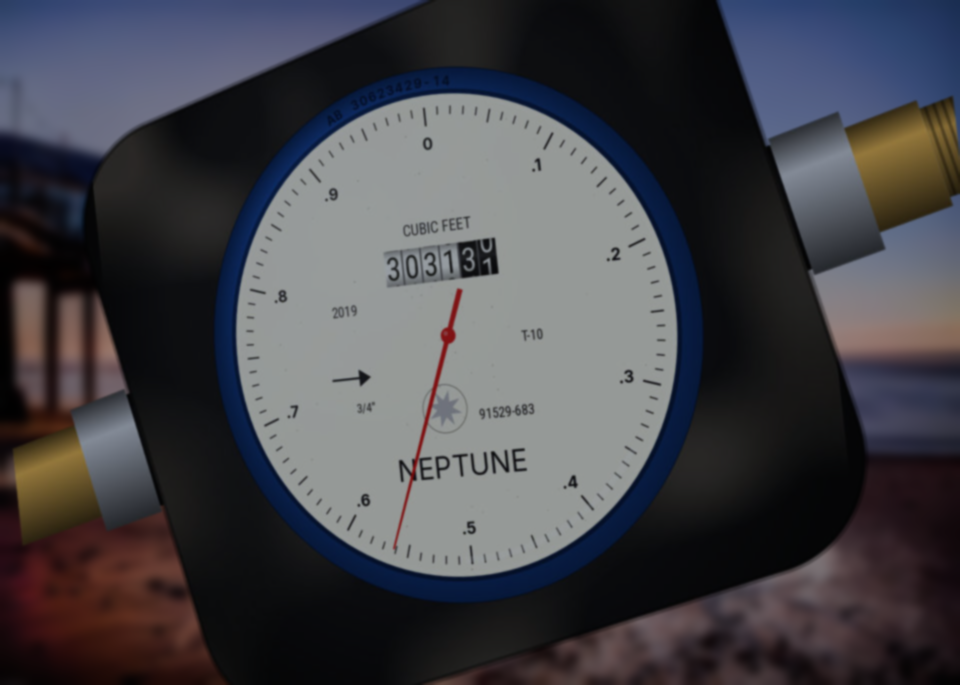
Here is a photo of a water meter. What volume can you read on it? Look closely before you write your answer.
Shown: 303130.56 ft³
